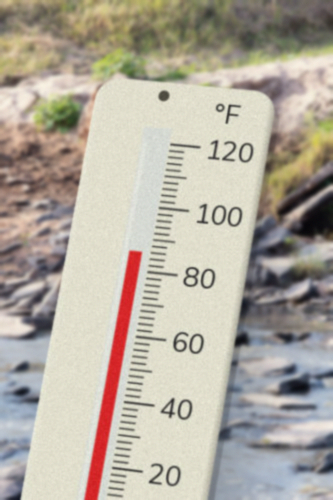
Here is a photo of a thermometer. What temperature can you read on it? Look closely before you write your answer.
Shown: 86 °F
